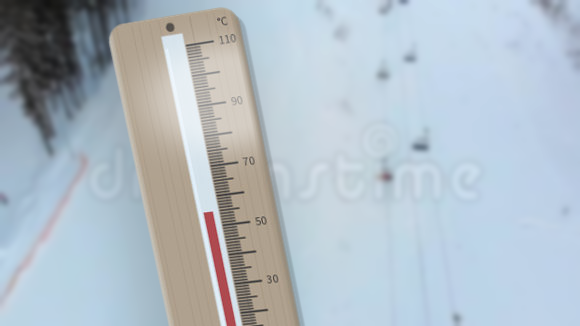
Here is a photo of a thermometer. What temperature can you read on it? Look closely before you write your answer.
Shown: 55 °C
